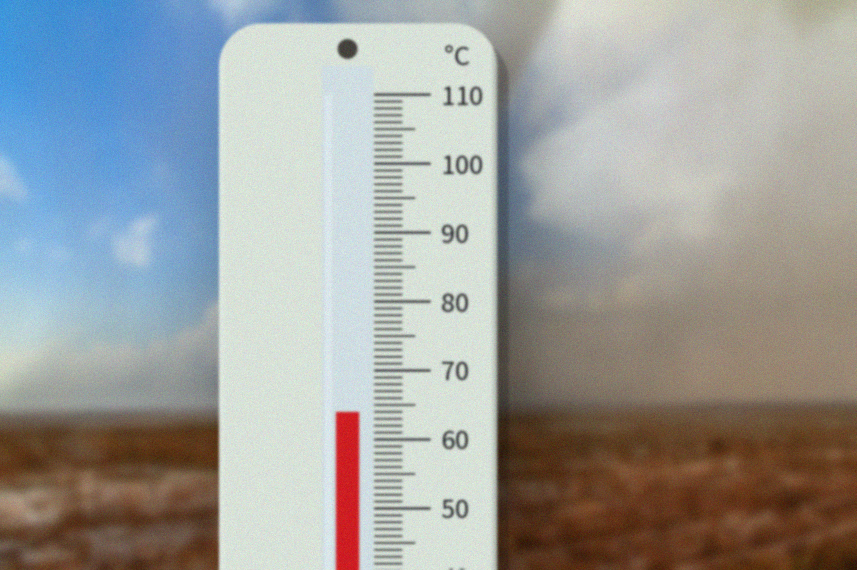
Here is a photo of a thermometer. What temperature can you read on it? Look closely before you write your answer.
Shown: 64 °C
